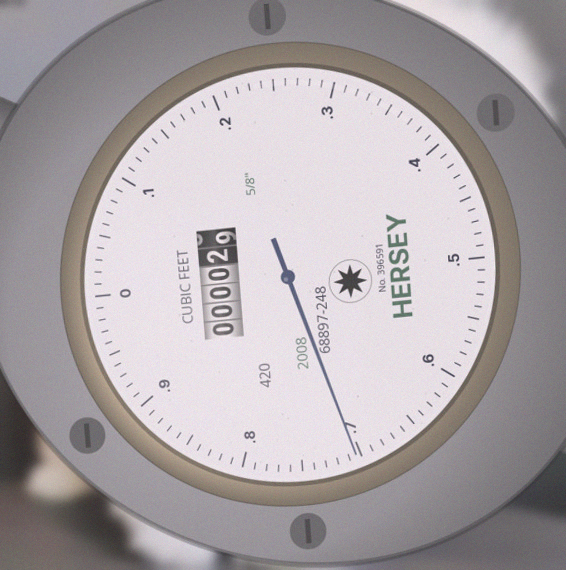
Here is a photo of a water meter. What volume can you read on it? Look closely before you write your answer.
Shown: 28.70 ft³
